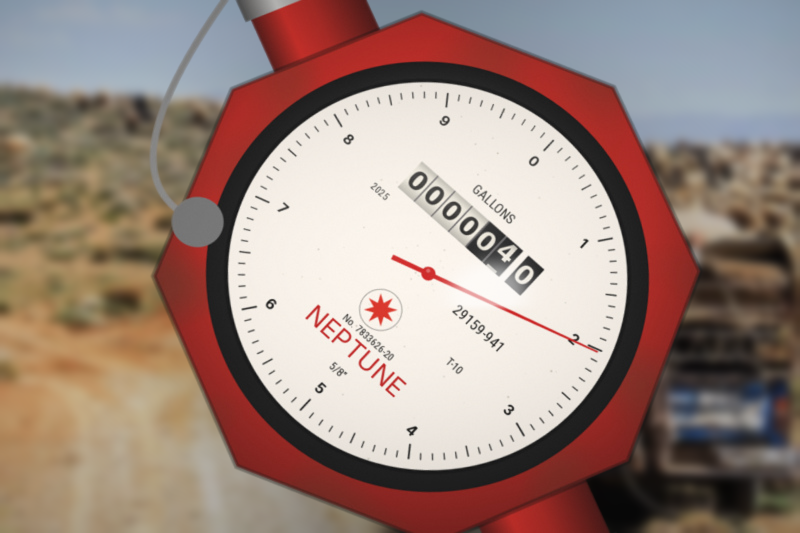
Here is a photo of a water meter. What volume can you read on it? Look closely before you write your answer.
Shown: 42.0 gal
